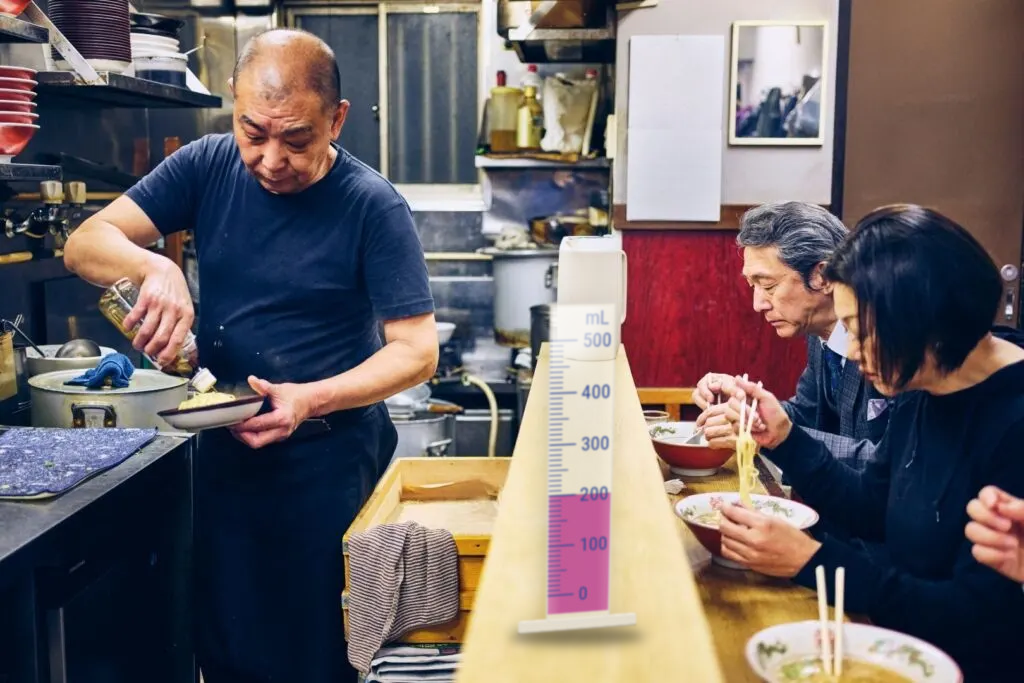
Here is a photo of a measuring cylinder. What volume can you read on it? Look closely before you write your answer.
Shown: 200 mL
